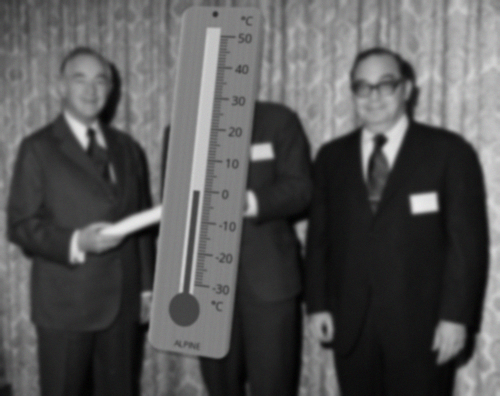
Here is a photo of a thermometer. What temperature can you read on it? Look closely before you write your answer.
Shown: 0 °C
